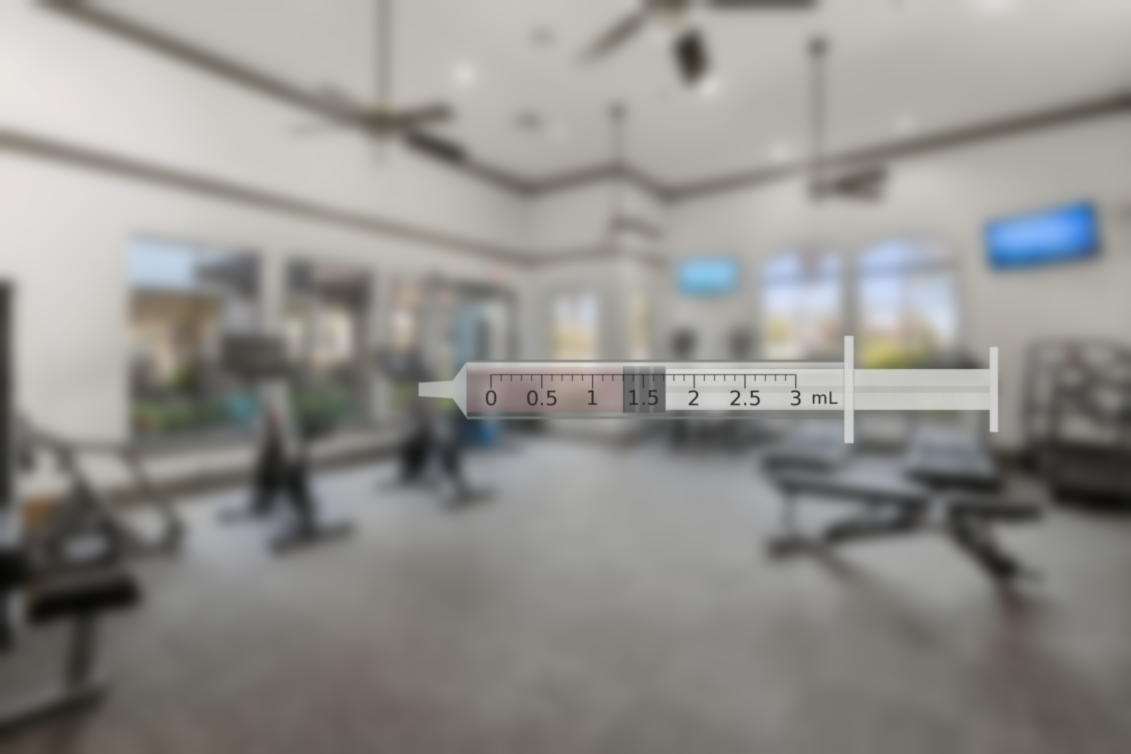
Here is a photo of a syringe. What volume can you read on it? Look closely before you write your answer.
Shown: 1.3 mL
